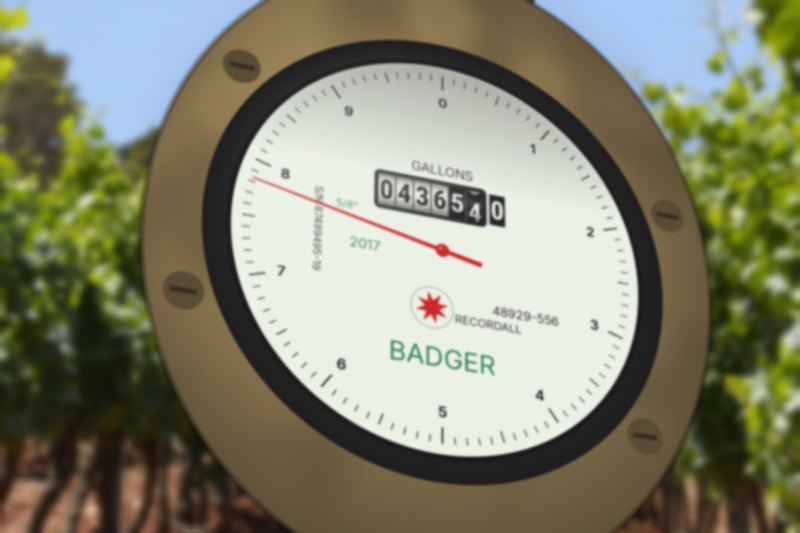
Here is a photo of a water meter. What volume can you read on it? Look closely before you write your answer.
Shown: 436537.8 gal
